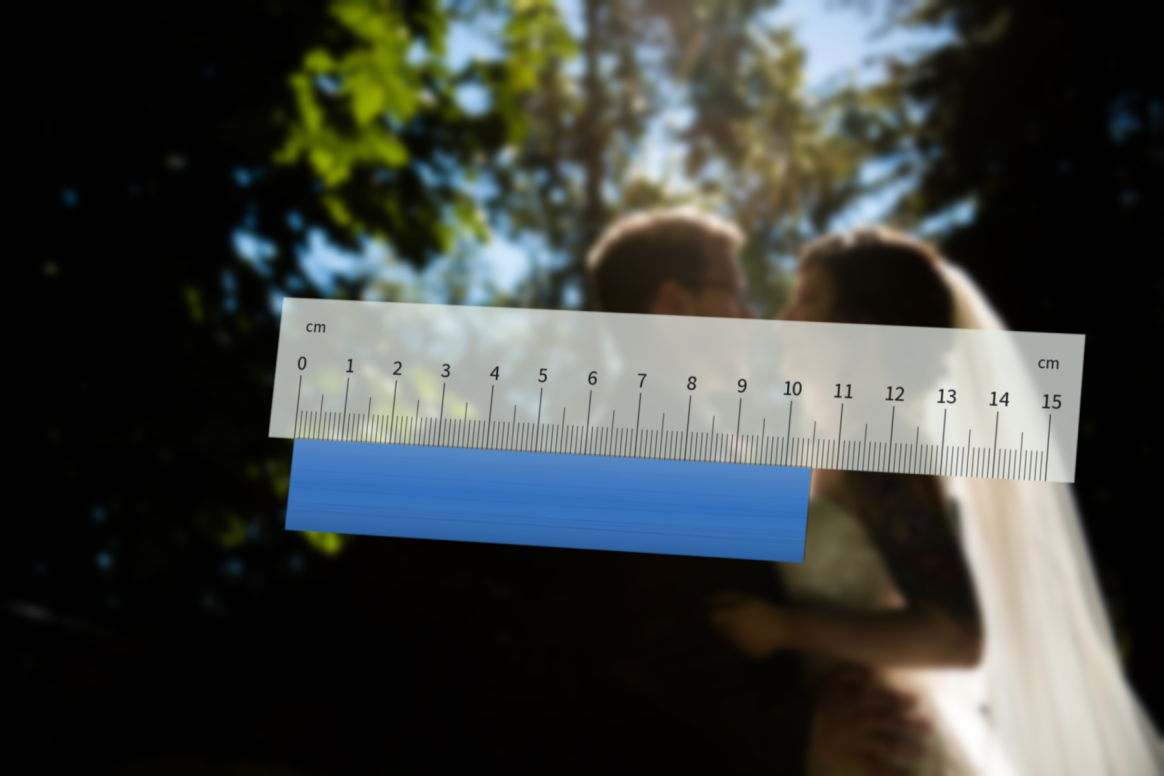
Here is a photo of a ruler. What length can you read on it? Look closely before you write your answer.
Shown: 10.5 cm
